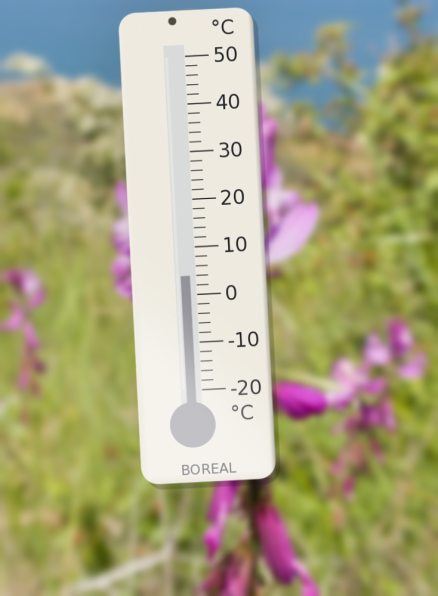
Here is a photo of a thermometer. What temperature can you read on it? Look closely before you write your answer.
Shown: 4 °C
